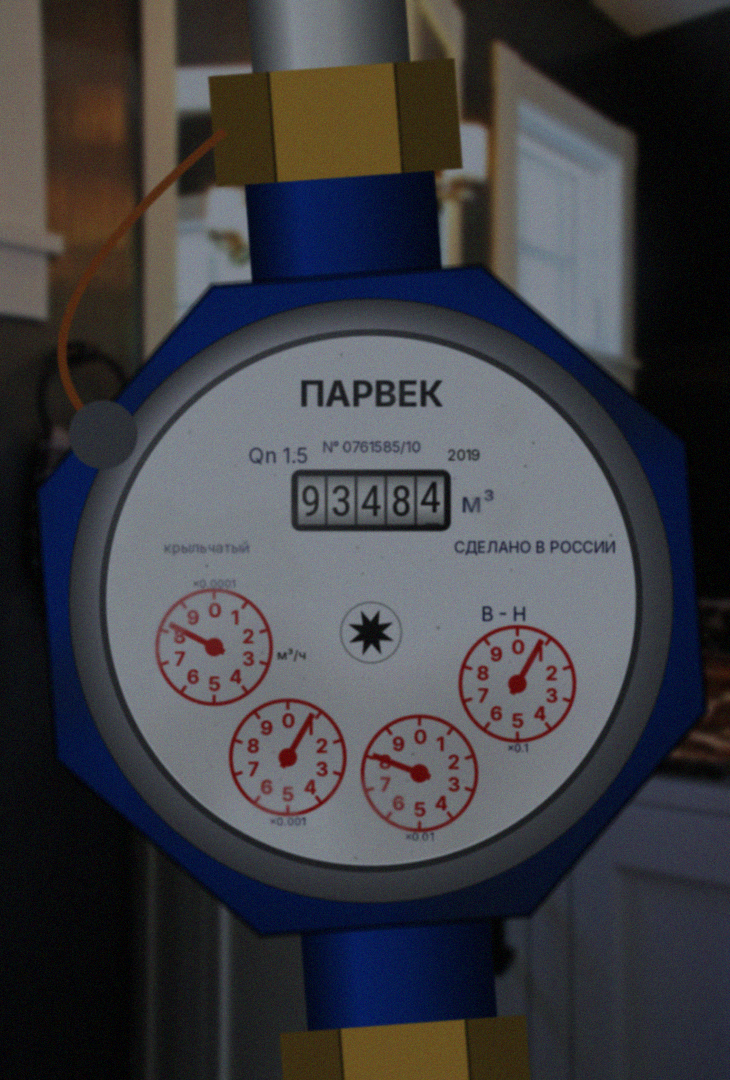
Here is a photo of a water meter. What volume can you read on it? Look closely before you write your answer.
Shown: 93484.0808 m³
